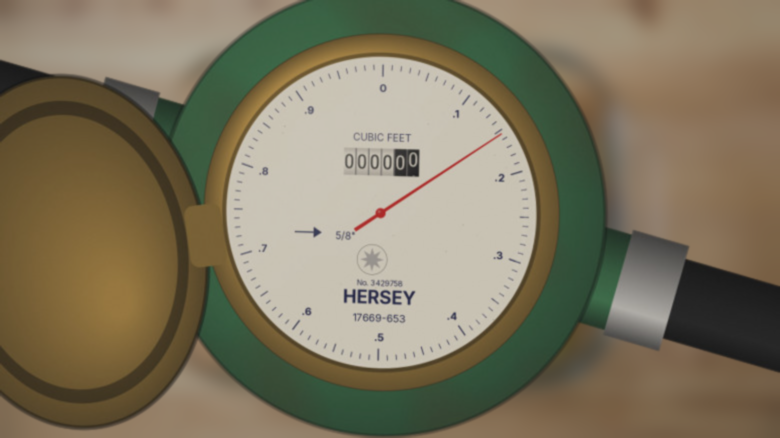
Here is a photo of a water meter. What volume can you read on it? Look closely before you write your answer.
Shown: 0.15 ft³
